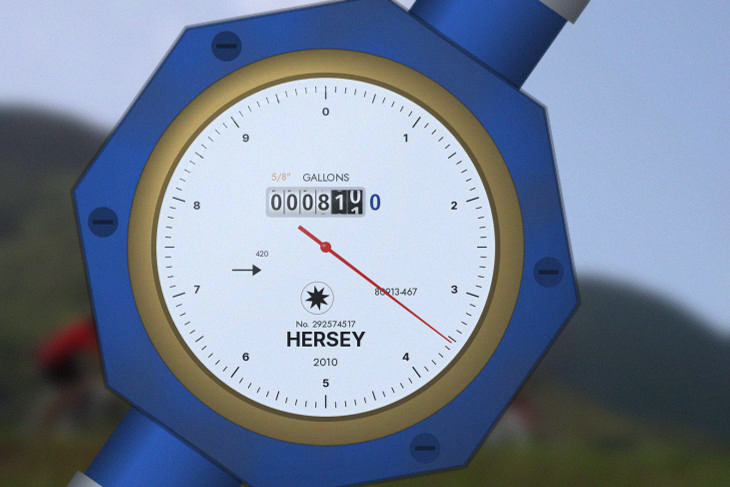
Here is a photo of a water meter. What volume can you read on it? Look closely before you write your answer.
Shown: 8103.5 gal
